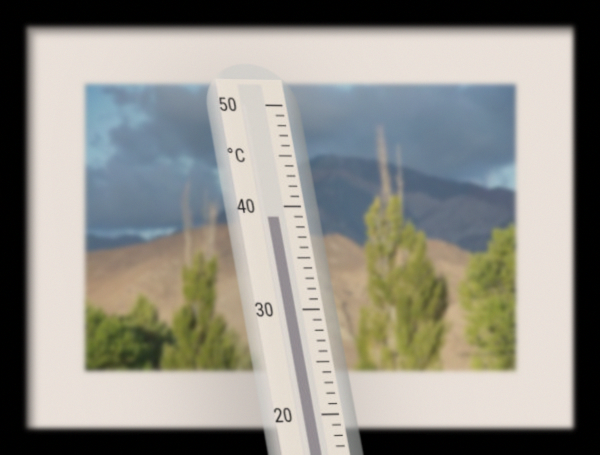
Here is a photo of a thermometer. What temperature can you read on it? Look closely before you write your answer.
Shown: 39 °C
